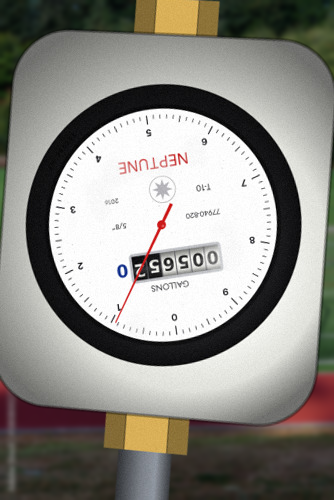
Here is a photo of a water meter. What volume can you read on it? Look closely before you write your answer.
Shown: 56520.9 gal
